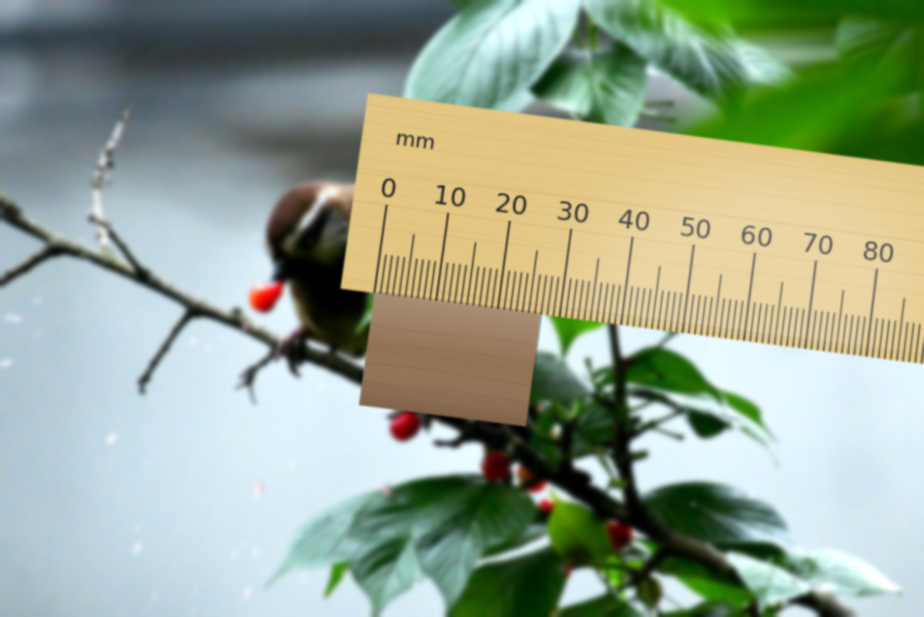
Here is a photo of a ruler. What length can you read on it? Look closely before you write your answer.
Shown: 27 mm
